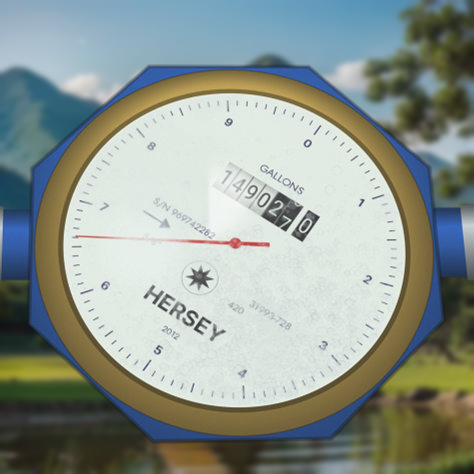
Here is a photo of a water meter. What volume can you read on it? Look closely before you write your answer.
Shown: 1490266.6 gal
